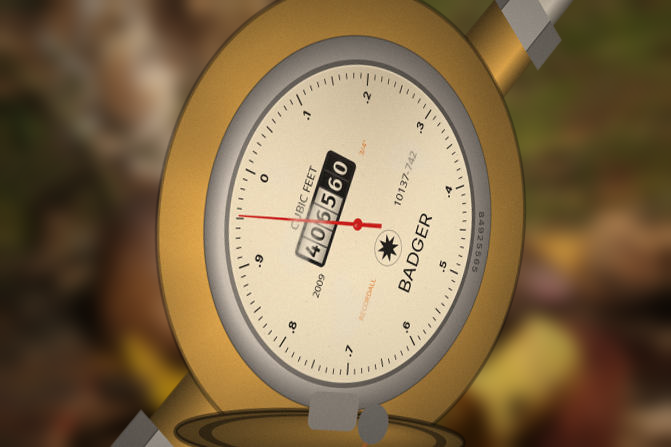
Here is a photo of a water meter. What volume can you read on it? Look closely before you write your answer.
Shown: 406559.95 ft³
